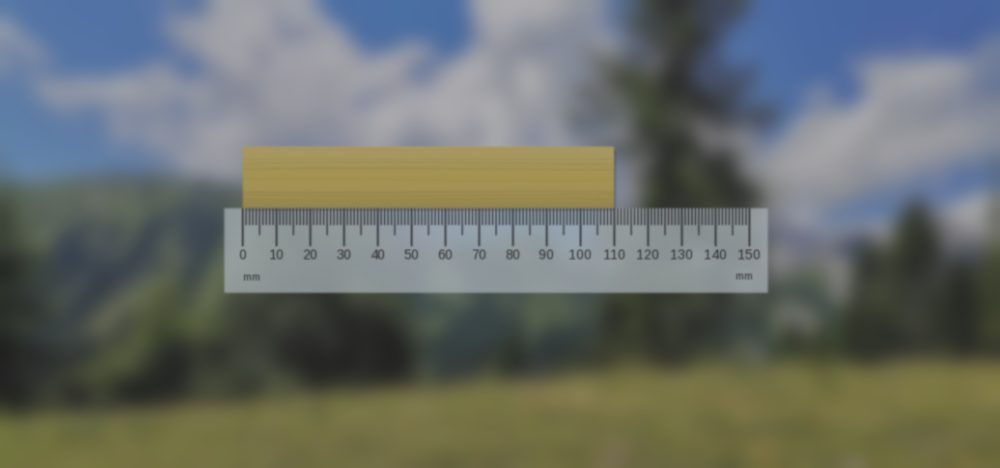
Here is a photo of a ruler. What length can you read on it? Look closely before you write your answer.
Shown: 110 mm
